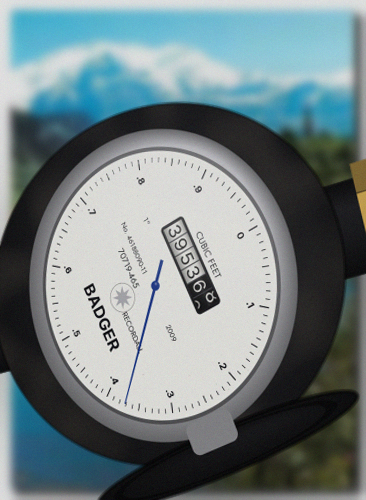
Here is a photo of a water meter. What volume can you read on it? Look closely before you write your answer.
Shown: 395368.37 ft³
